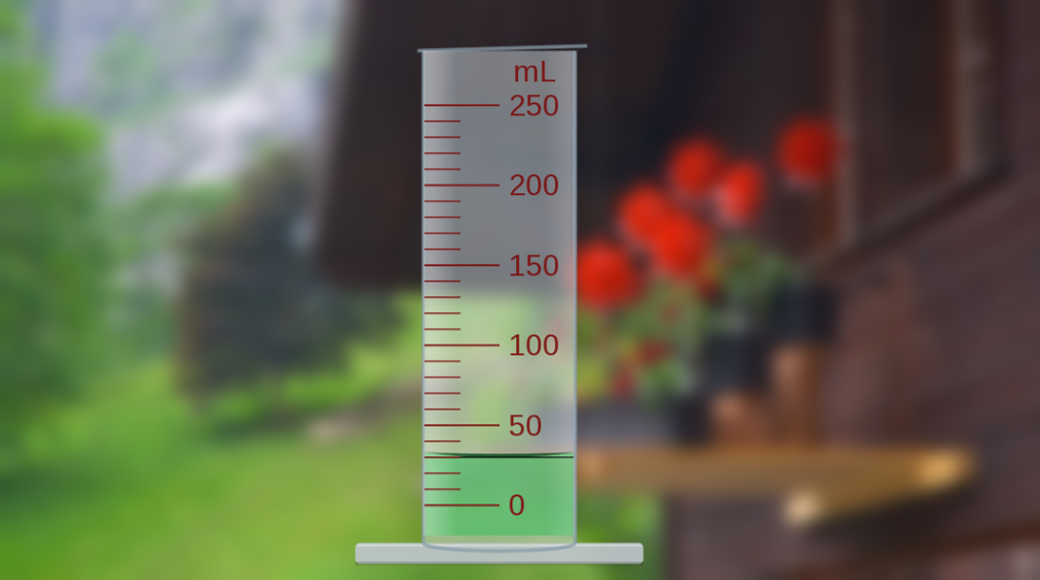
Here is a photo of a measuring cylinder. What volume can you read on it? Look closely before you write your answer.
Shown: 30 mL
